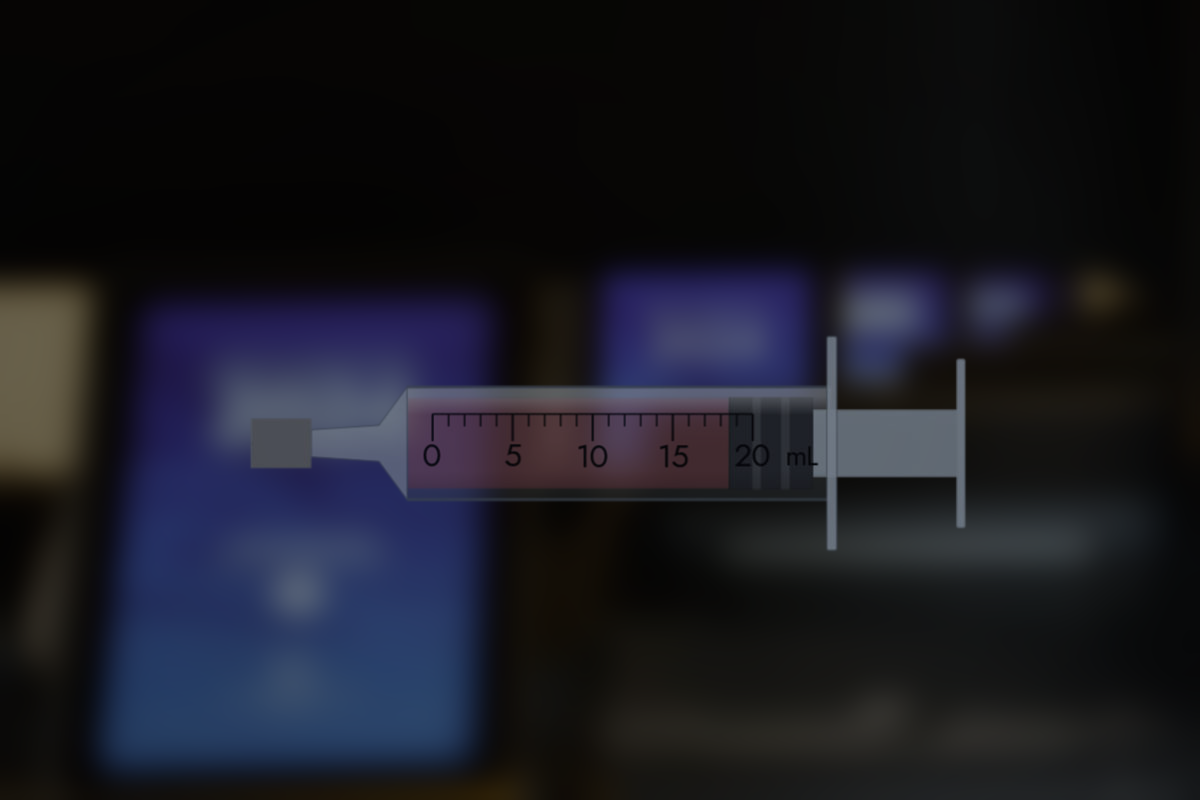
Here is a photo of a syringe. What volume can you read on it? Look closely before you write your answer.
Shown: 18.5 mL
